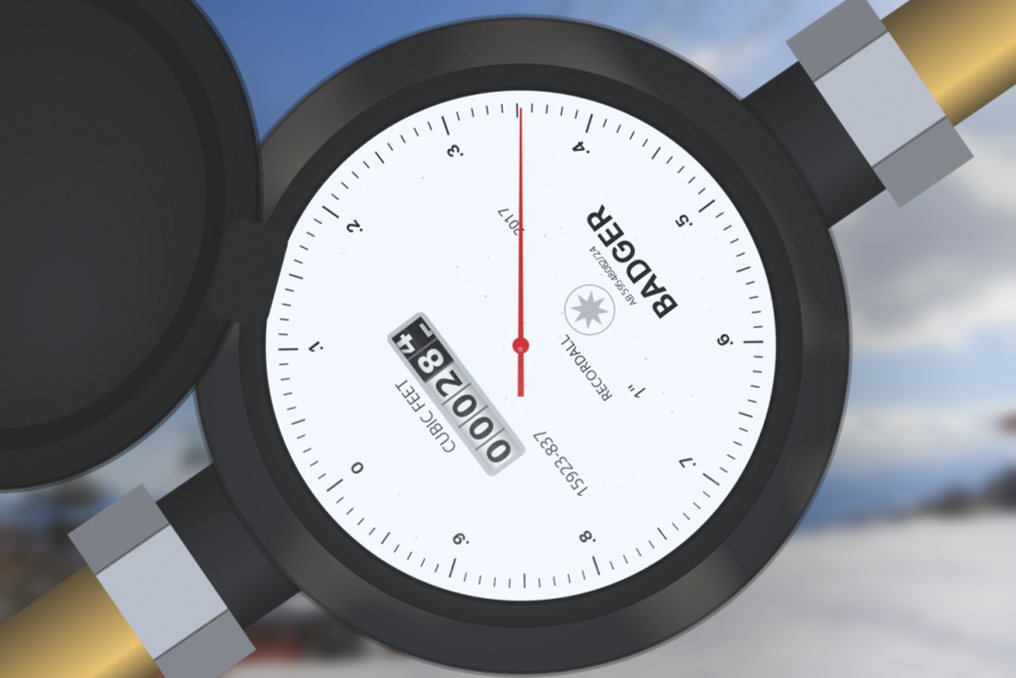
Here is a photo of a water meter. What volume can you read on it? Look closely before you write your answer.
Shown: 284.35 ft³
